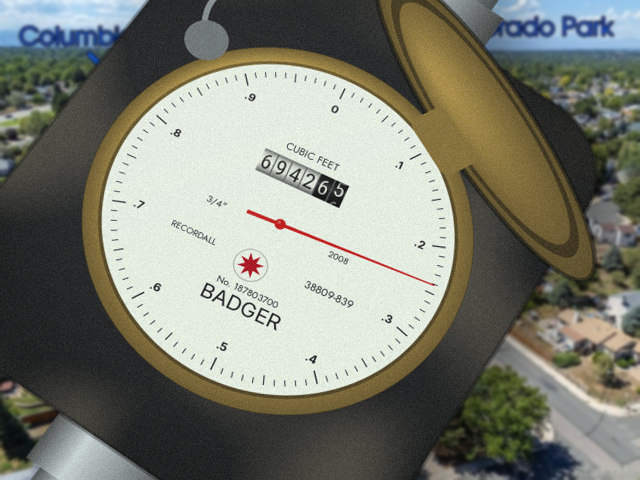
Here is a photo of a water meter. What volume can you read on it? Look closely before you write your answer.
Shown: 694265.24 ft³
